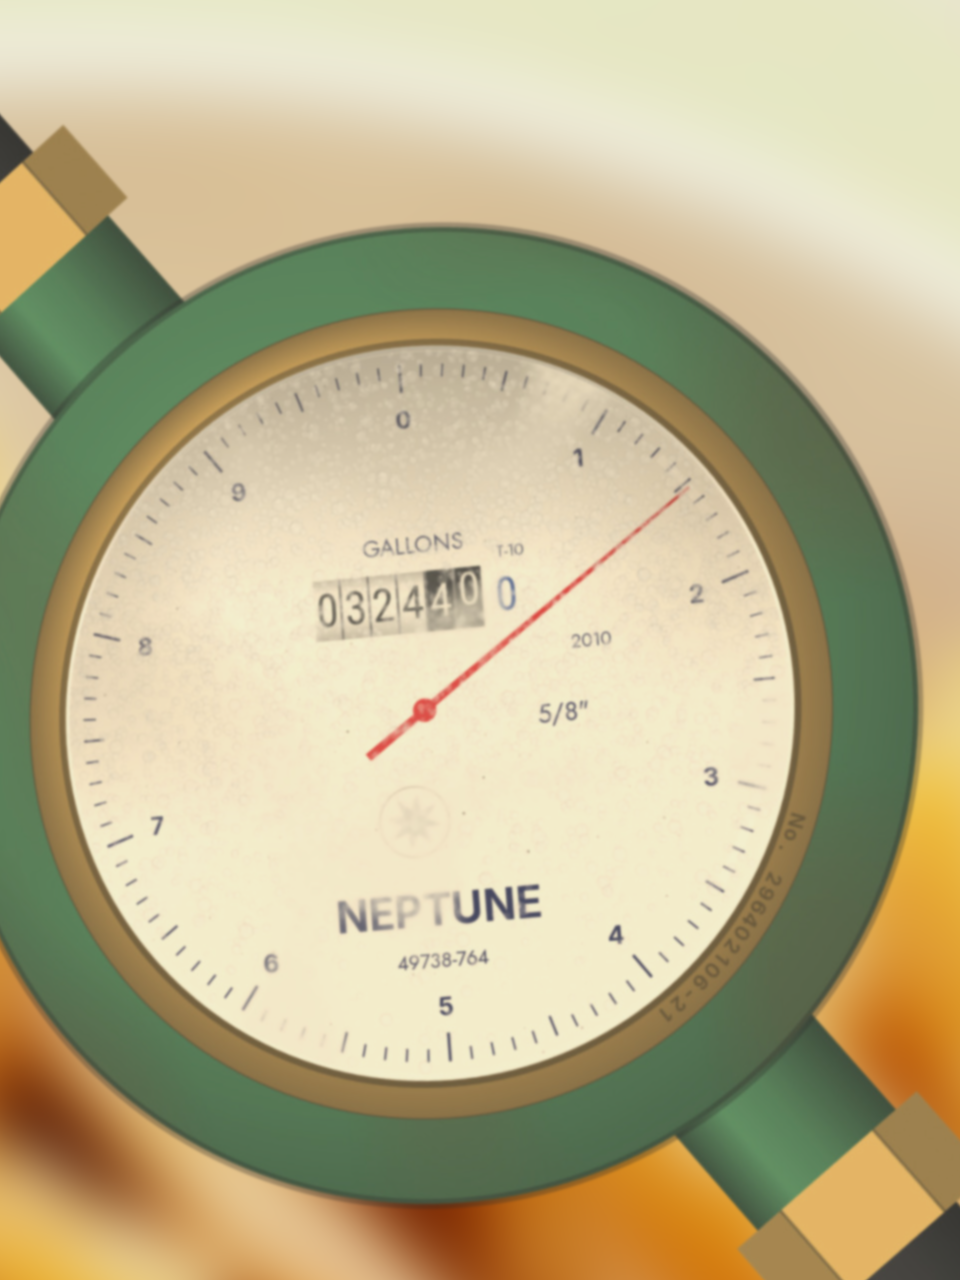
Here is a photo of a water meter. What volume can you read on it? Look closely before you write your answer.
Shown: 324401.5 gal
